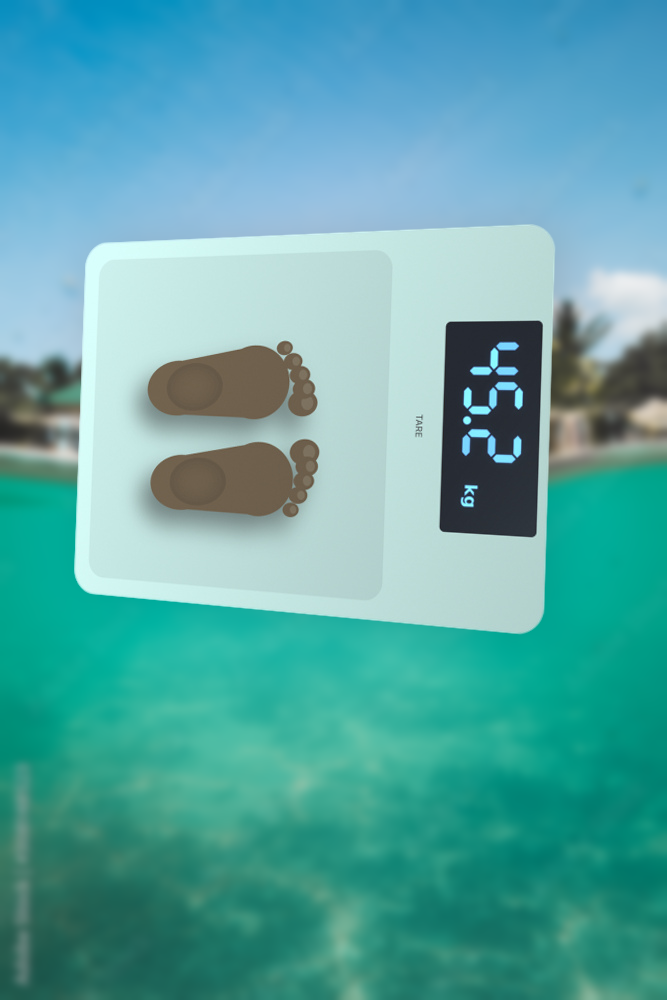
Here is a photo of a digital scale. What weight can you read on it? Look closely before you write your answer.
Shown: 45.2 kg
